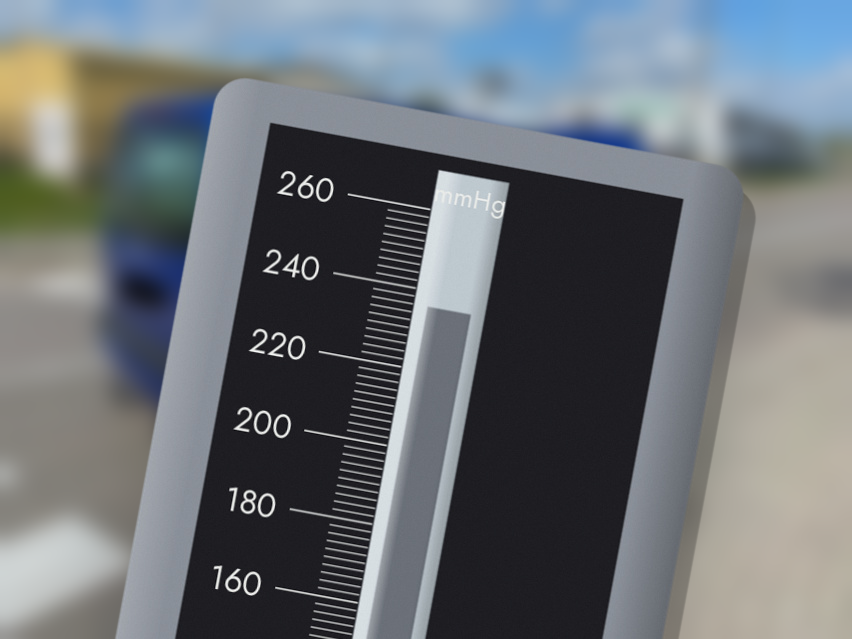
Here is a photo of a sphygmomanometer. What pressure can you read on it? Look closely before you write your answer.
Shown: 236 mmHg
